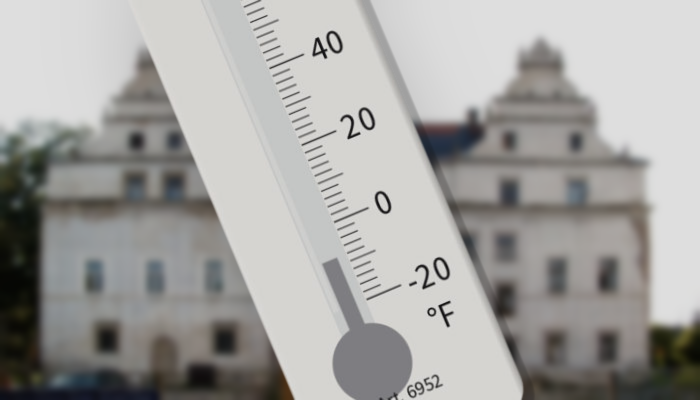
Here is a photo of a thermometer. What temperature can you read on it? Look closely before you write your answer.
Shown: -8 °F
